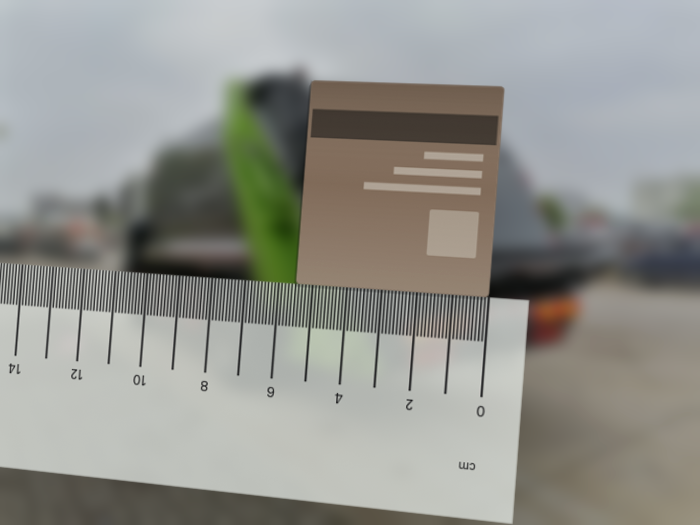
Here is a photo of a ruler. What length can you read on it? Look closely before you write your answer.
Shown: 5.5 cm
